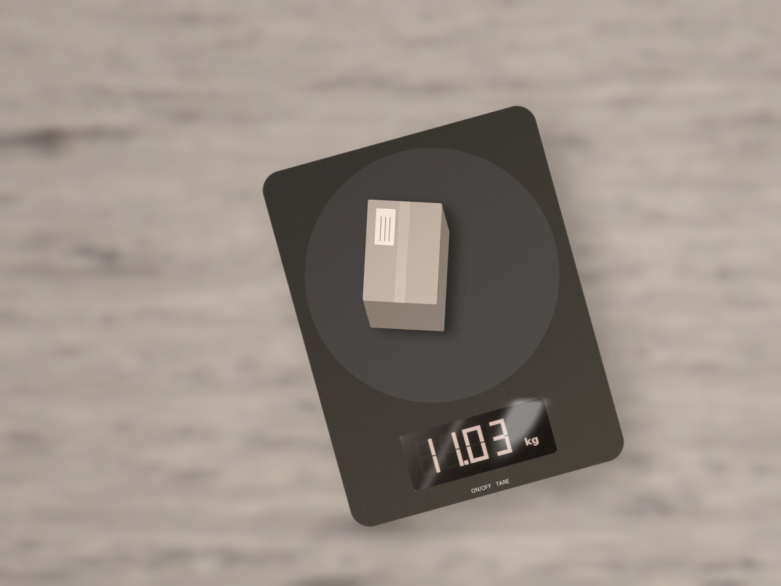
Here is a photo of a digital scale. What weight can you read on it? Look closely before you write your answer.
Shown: 11.03 kg
